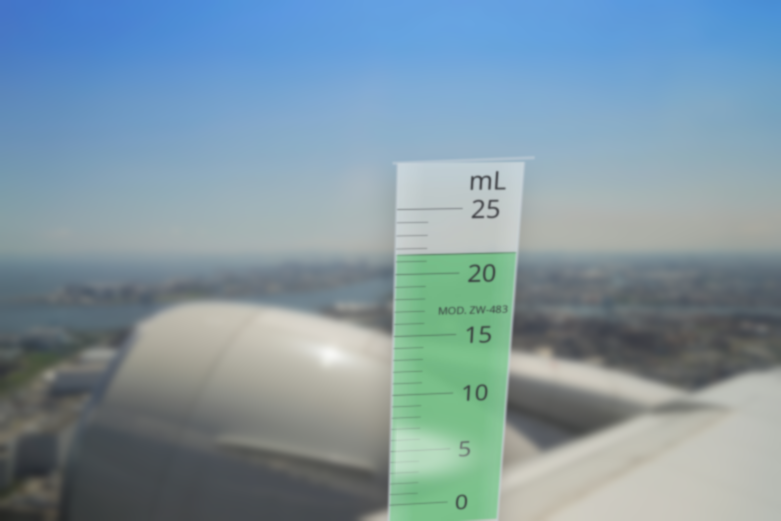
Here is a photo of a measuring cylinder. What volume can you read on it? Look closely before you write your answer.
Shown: 21.5 mL
